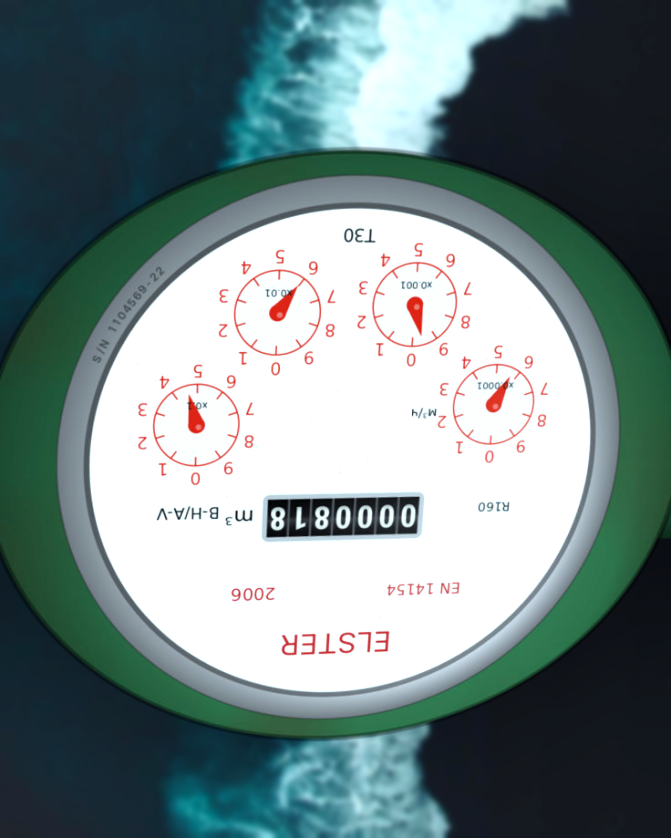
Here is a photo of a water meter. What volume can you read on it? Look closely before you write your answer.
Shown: 818.4595 m³
